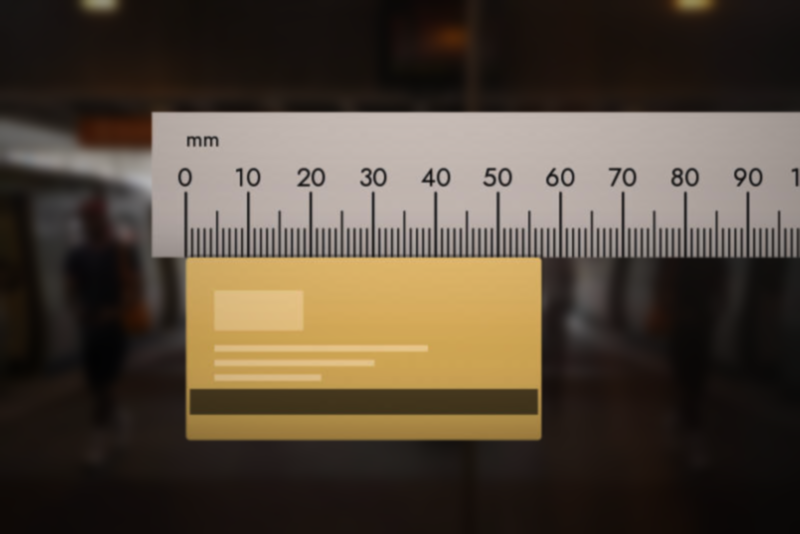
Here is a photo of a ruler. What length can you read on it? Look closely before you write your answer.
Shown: 57 mm
